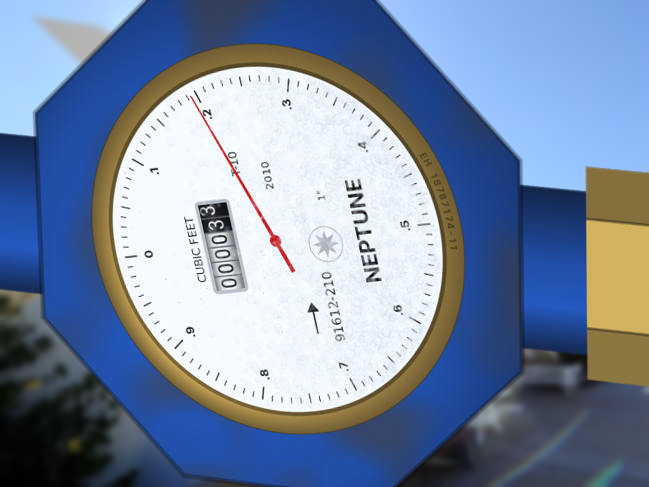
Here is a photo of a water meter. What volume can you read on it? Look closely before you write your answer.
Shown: 33.19 ft³
